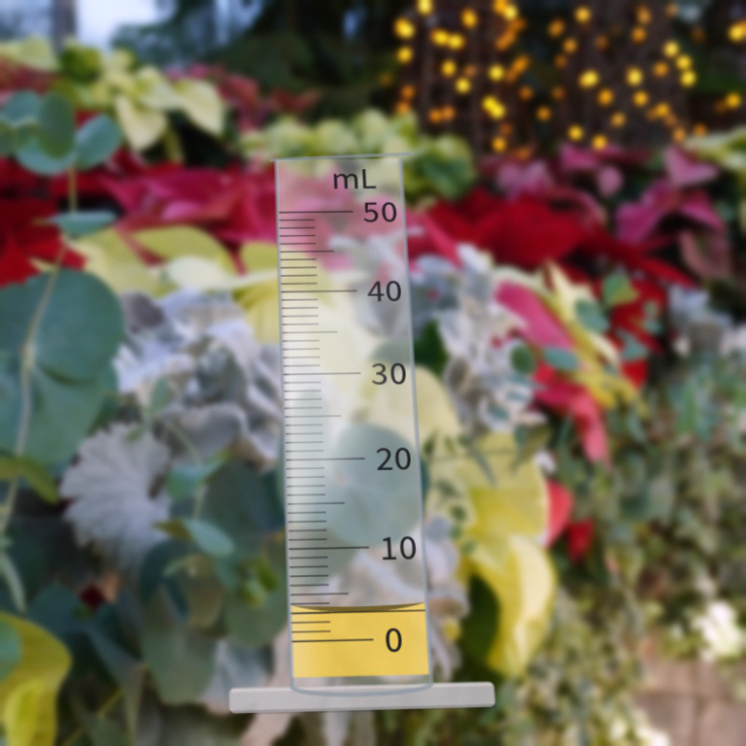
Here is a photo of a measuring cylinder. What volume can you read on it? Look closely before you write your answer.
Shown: 3 mL
